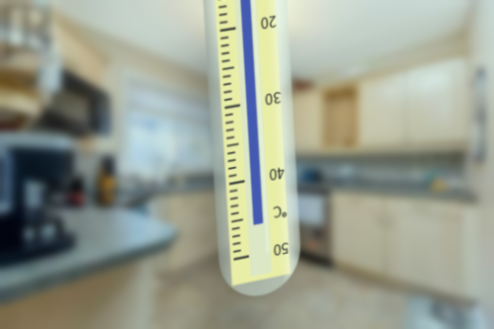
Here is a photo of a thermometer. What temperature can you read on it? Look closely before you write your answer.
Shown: 46 °C
